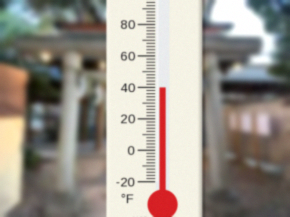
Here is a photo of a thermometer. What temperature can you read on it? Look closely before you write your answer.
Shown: 40 °F
